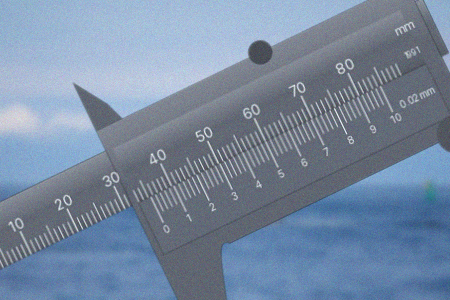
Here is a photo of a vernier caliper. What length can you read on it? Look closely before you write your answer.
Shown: 35.5 mm
